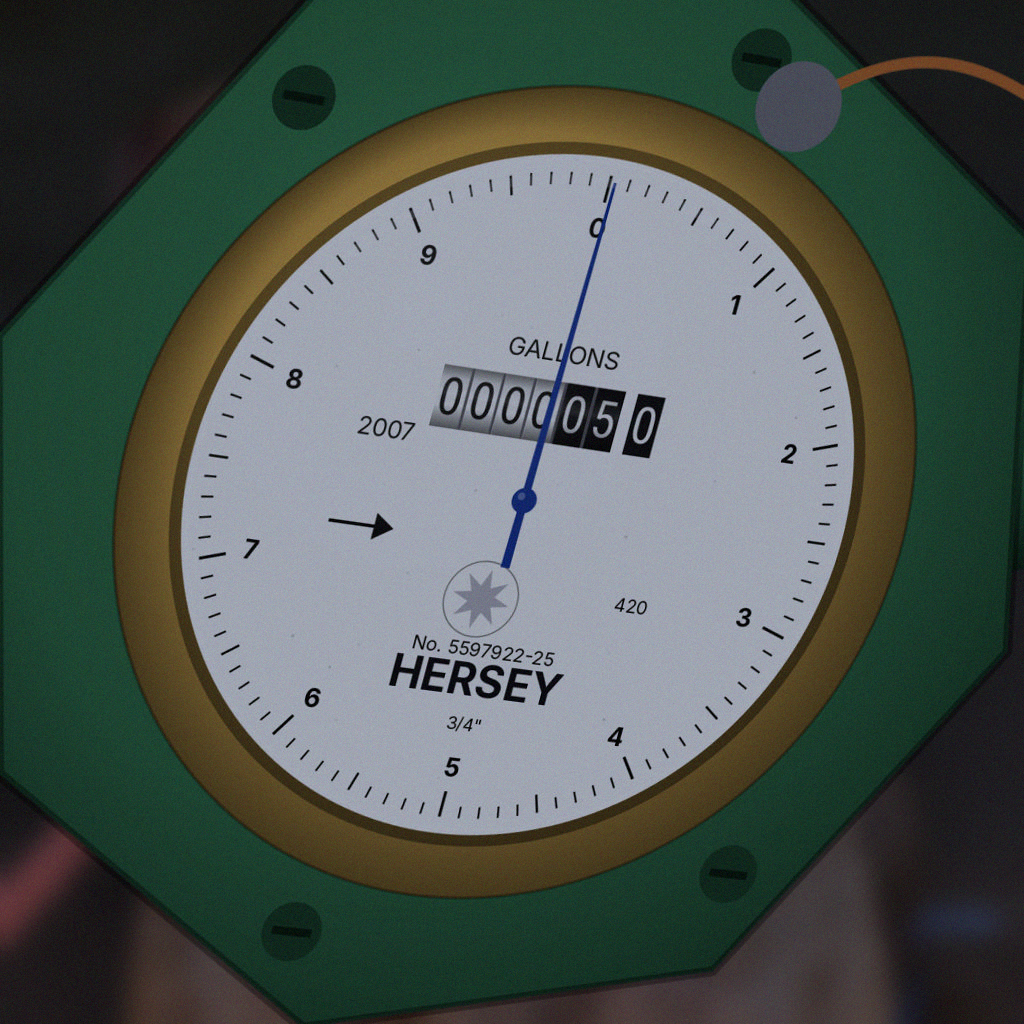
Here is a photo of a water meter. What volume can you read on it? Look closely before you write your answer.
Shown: 50.0 gal
